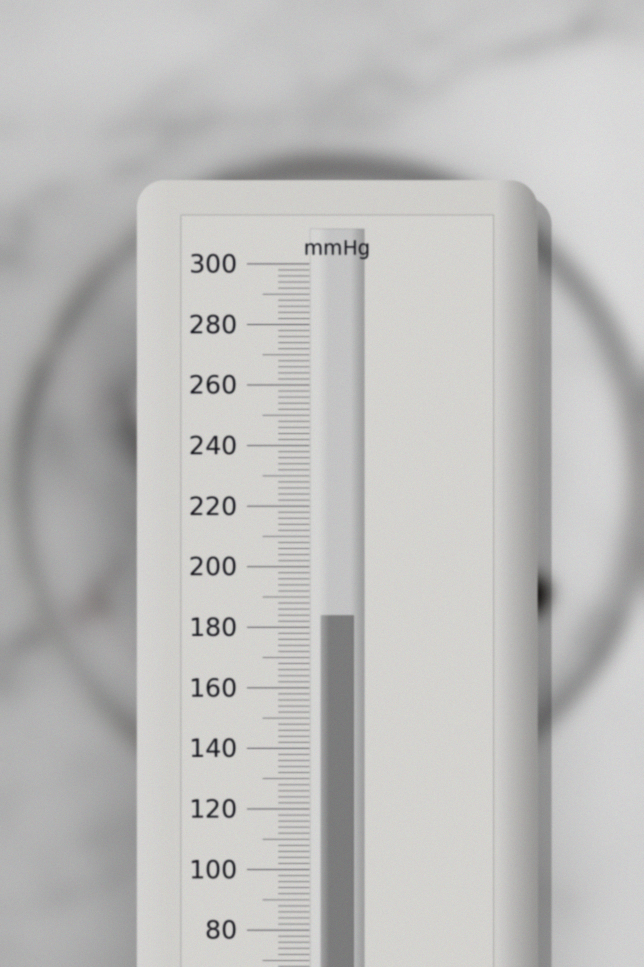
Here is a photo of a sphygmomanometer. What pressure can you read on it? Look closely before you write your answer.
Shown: 184 mmHg
